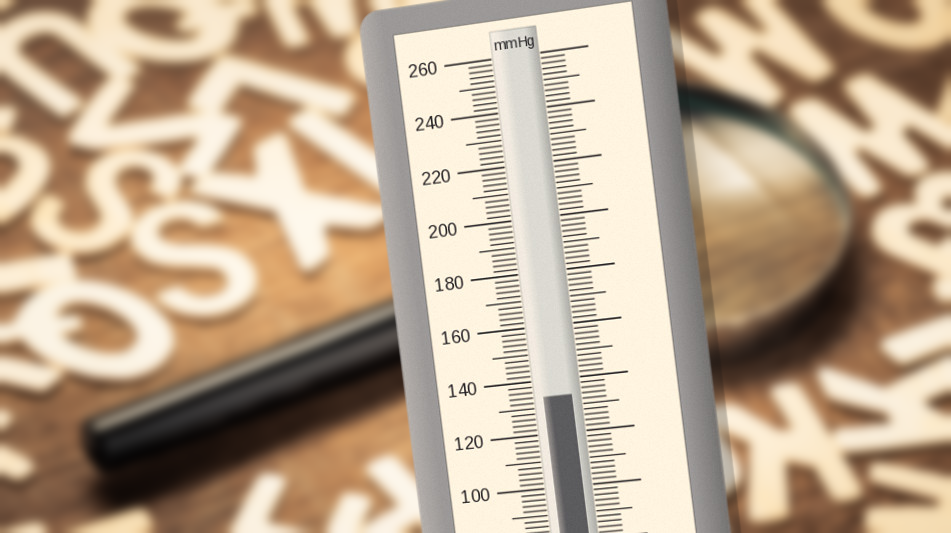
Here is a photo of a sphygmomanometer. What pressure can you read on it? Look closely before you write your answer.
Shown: 134 mmHg
